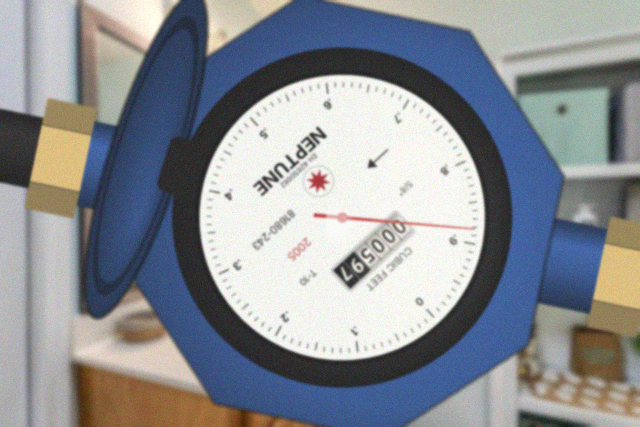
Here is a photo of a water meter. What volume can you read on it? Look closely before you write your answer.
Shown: 596.88 ft³
